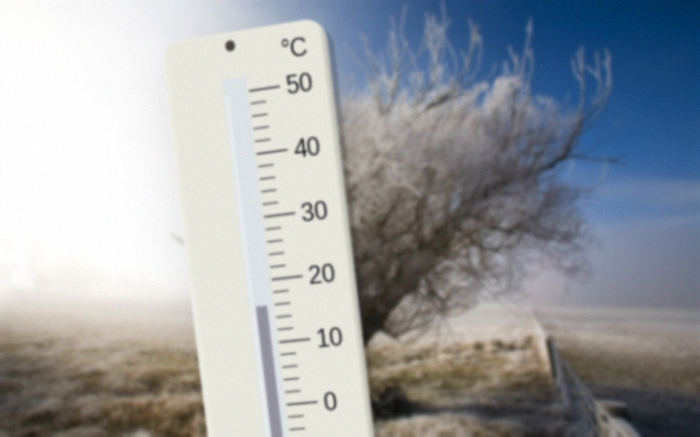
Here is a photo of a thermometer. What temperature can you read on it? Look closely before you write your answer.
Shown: 16 °C
